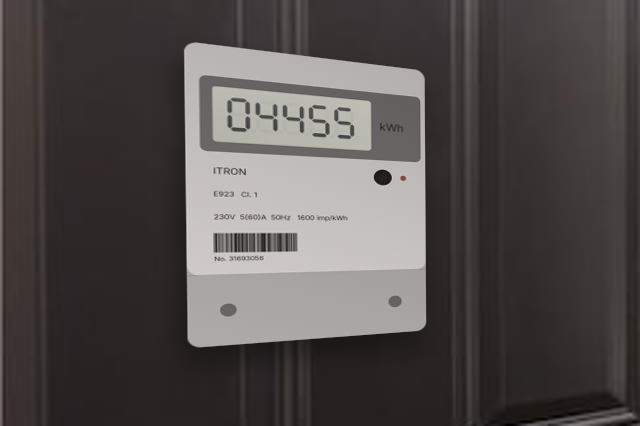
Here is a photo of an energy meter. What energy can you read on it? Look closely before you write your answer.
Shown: 4455 kWh
